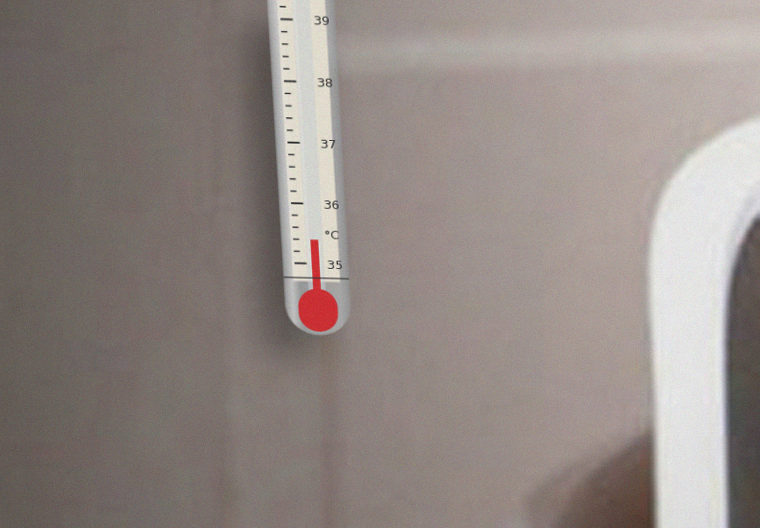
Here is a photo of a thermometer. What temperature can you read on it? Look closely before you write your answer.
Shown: 35.4 °C
